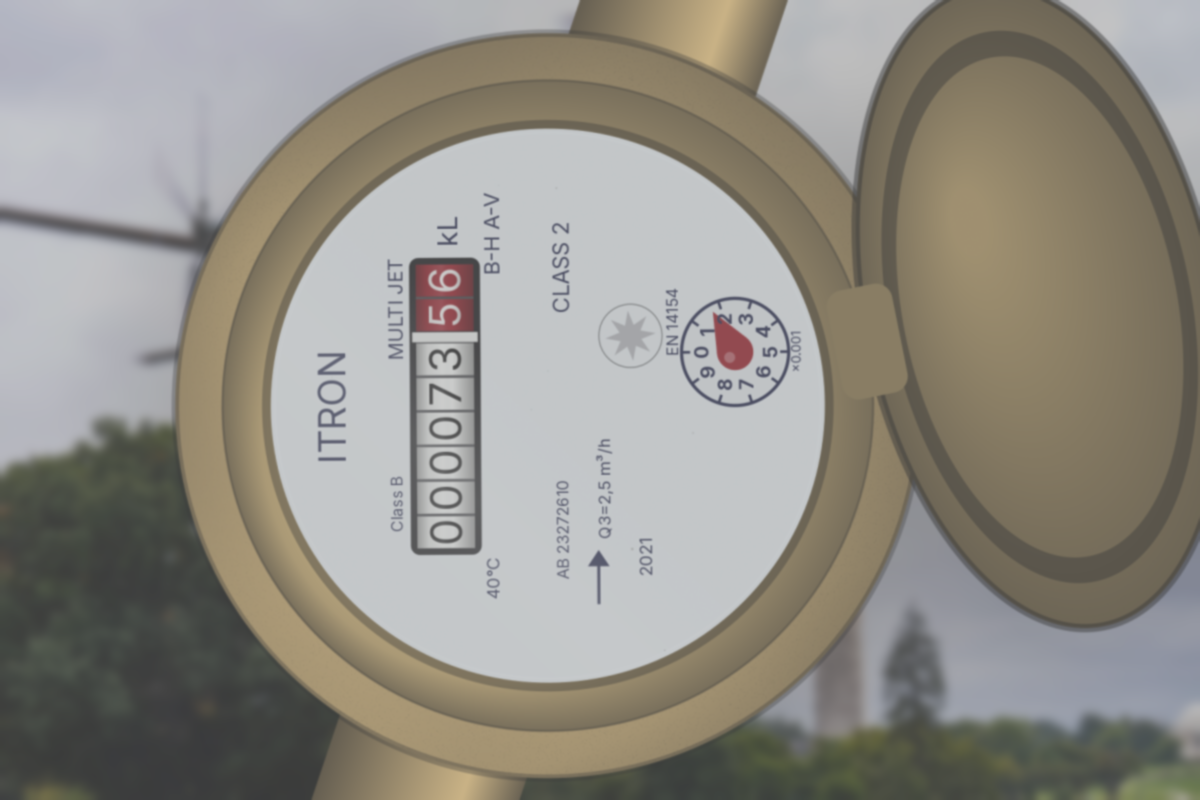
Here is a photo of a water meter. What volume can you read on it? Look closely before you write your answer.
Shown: 73.561 kL
